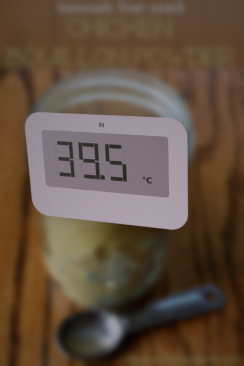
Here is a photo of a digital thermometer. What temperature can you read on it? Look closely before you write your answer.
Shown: 39.5 °C
